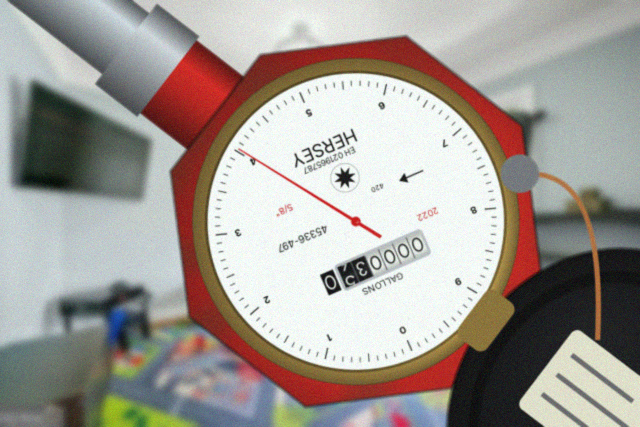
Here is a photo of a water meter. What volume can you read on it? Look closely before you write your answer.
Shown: 354.0 gal
